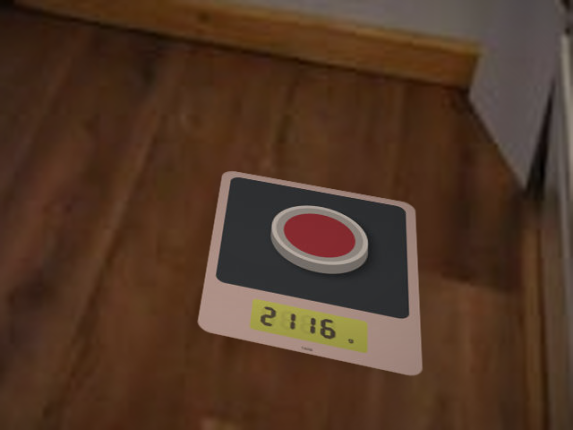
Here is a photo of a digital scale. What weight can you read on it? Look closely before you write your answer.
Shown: 2116 g
